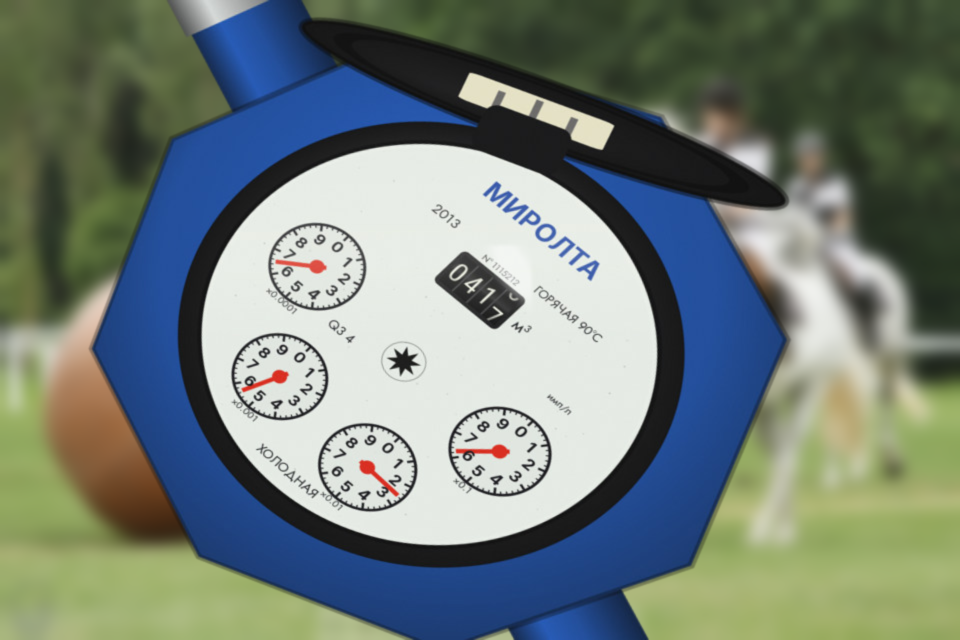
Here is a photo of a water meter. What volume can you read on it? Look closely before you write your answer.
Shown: 416.6256 m³
